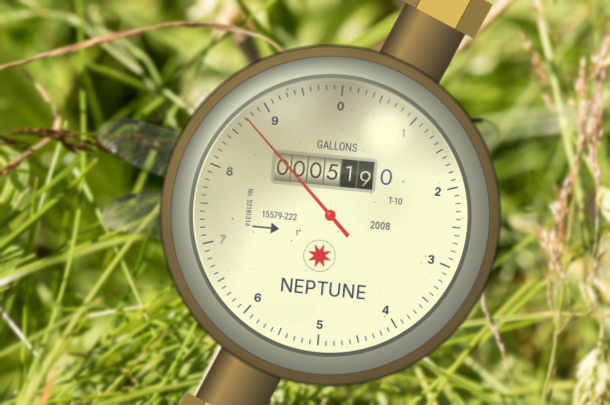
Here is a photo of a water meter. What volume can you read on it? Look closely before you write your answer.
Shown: 5188.7 gal
